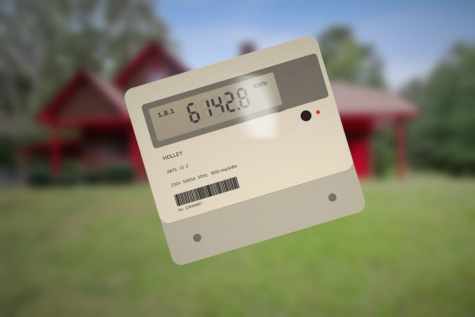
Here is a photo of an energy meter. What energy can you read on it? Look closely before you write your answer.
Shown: 6142.8 kWh
